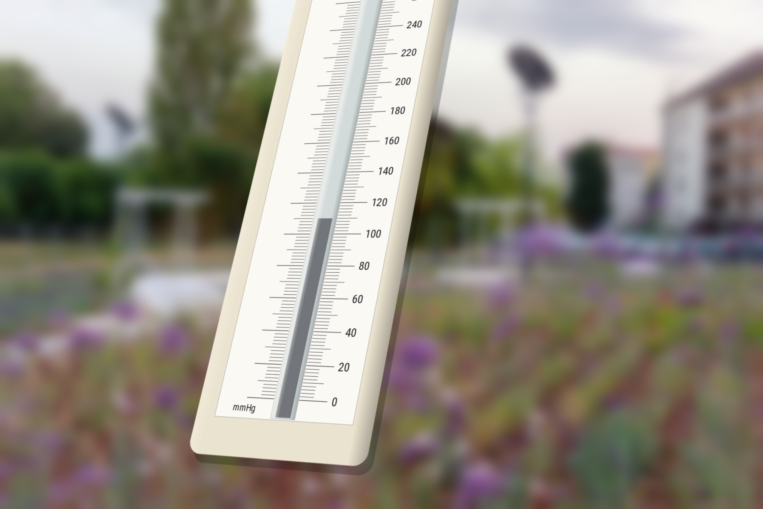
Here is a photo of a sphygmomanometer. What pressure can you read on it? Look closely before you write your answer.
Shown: 110 mmHg
